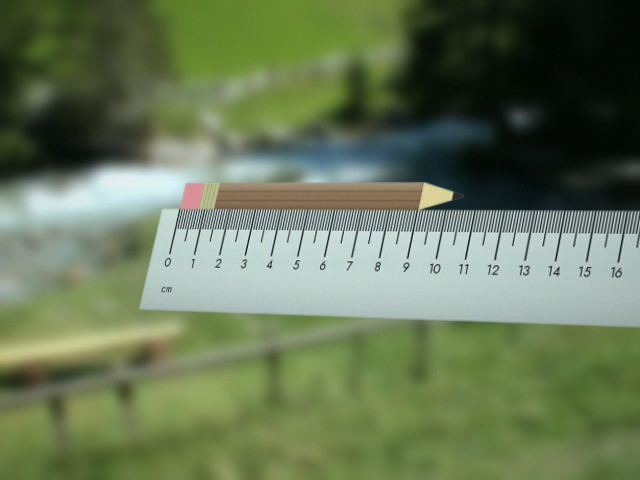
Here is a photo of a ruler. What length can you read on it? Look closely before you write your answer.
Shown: 10.5 cm
